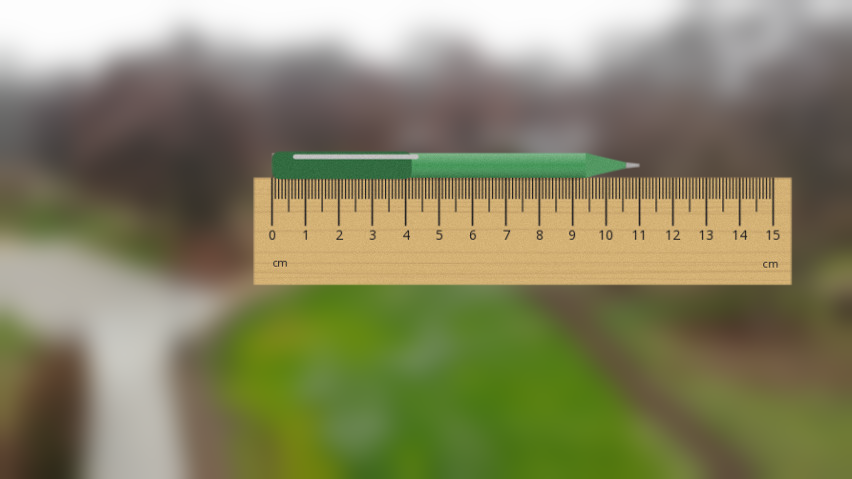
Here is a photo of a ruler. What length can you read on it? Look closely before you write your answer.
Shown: 11 cm
